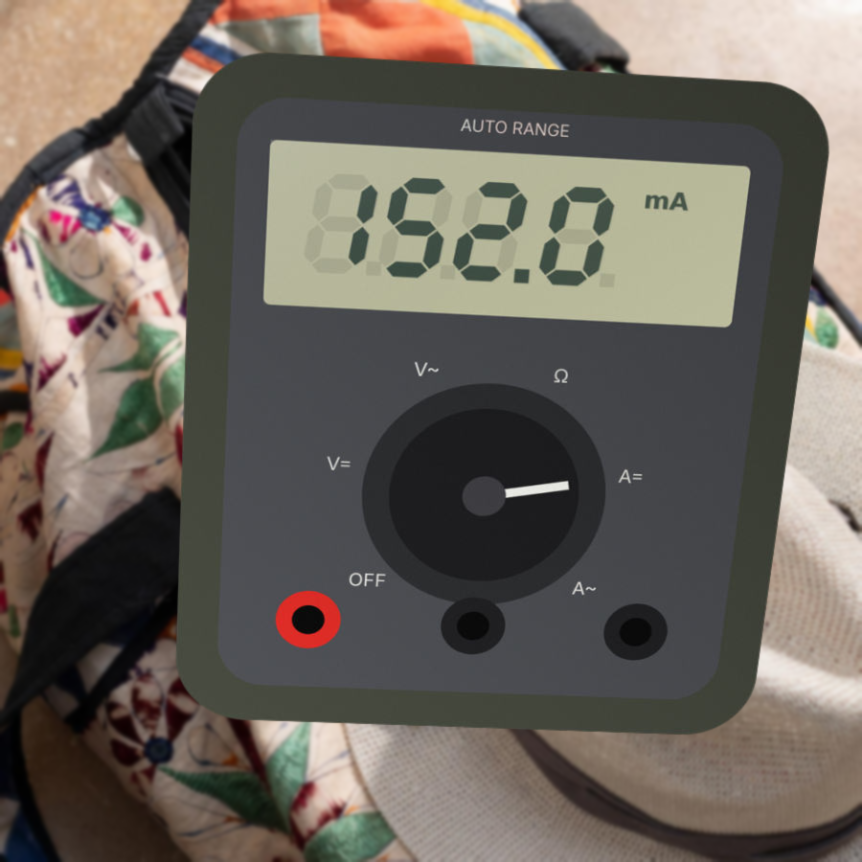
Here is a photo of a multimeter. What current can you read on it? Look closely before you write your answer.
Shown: 152.0 mA
